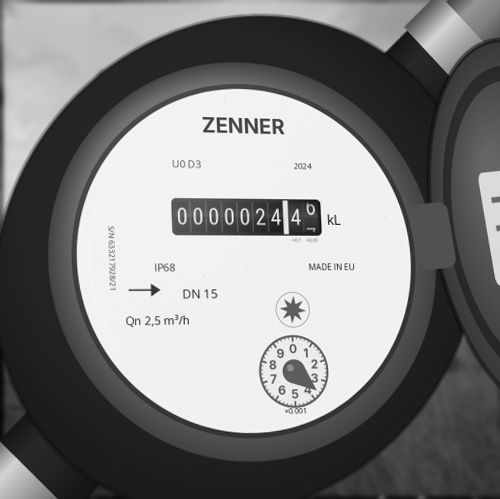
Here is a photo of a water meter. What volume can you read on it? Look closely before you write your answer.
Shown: 24.463 kL
